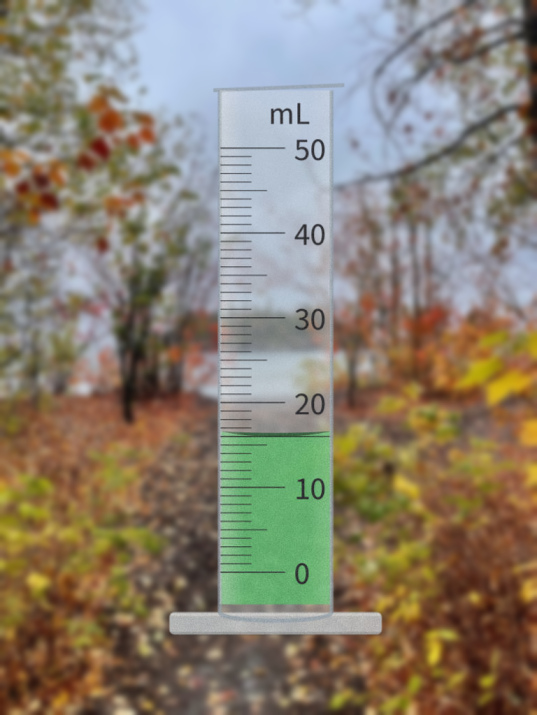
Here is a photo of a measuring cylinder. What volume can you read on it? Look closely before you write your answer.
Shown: 16 mL
